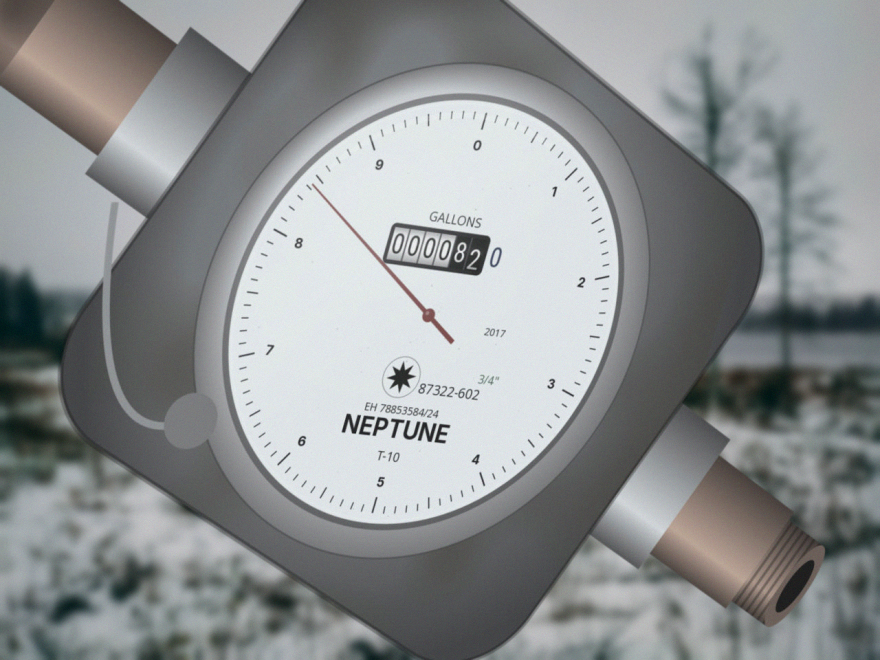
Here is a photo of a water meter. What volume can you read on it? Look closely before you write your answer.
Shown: 818.4 gal
